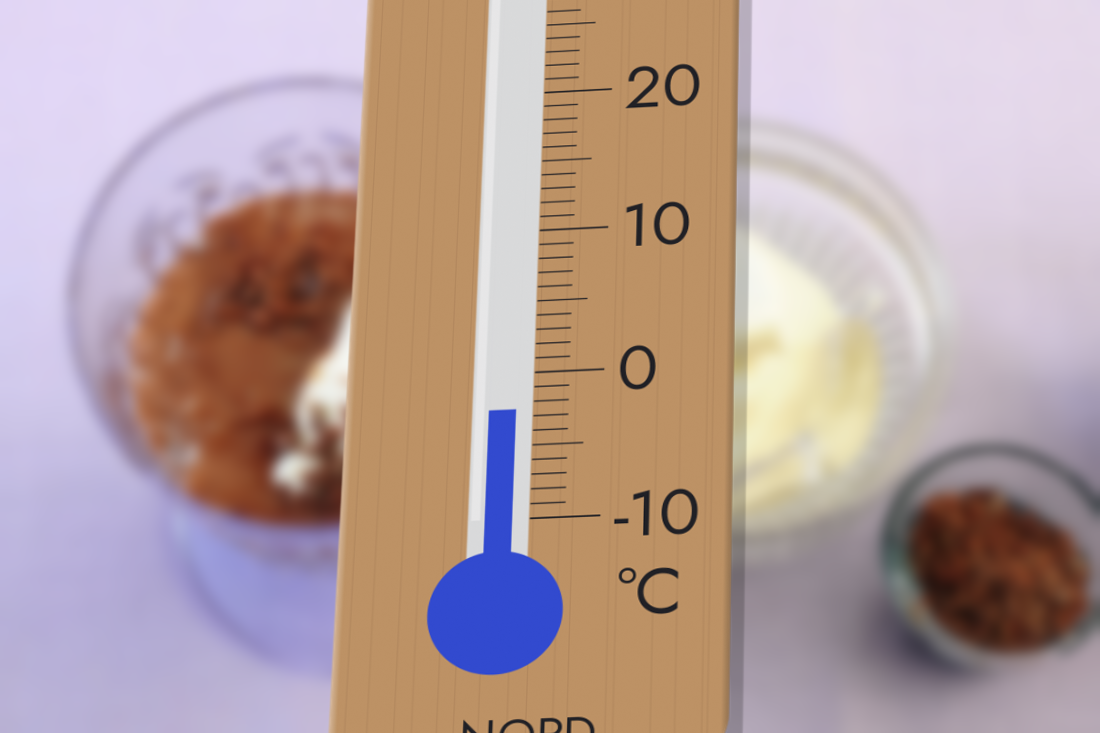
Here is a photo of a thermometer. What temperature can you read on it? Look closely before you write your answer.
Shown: -2.5 °C
